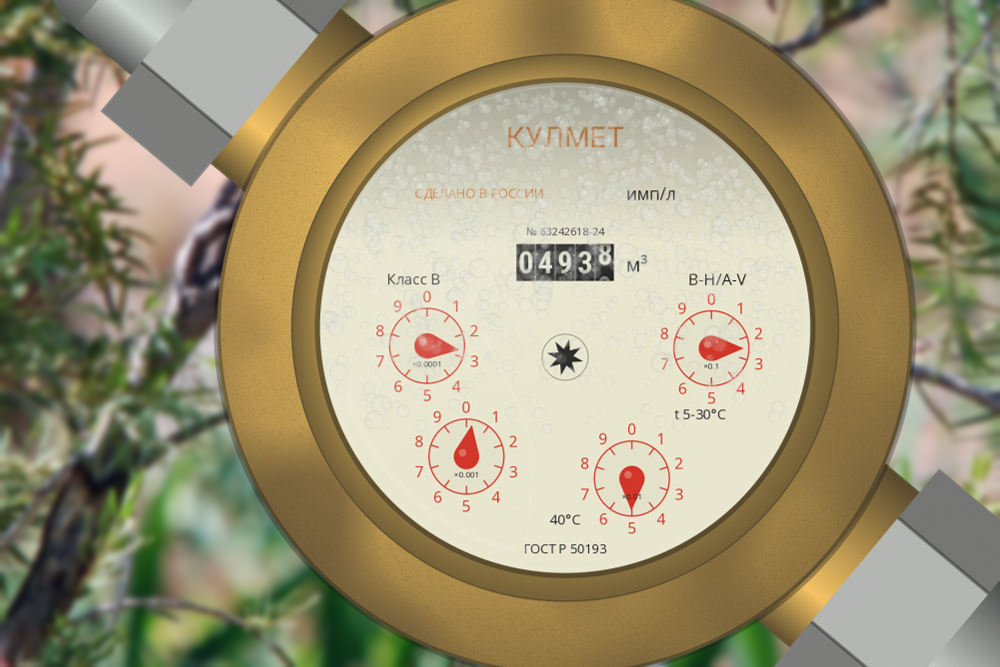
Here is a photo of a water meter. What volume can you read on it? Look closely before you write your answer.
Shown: 4938.2502 m³
